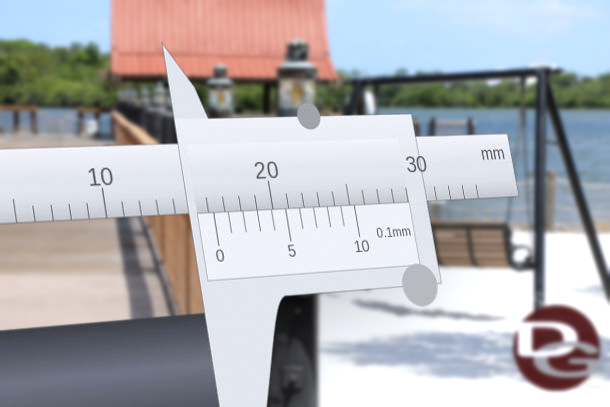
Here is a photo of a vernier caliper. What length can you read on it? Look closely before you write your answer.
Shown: 16.3 mm
